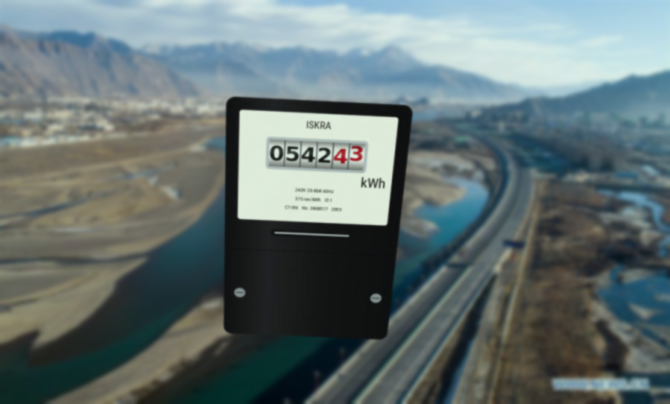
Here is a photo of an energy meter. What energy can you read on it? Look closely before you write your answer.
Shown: 542.43 kWh
